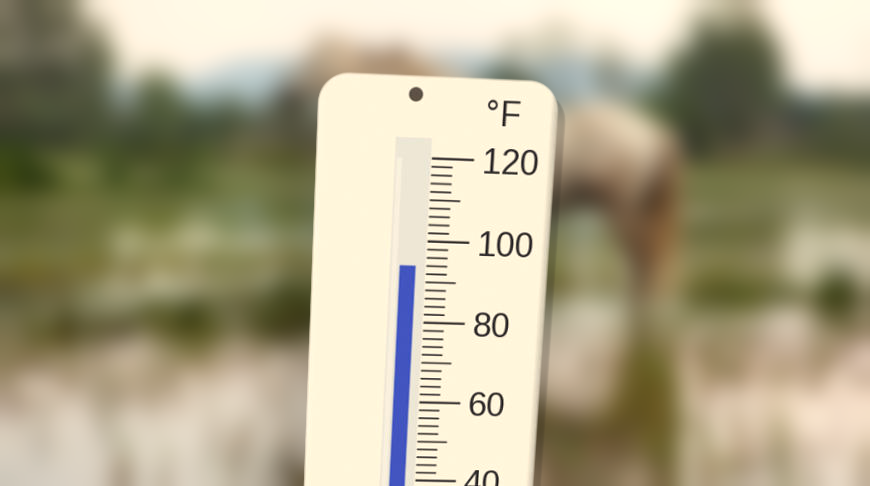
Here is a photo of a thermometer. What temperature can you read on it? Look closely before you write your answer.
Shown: 94 °F
